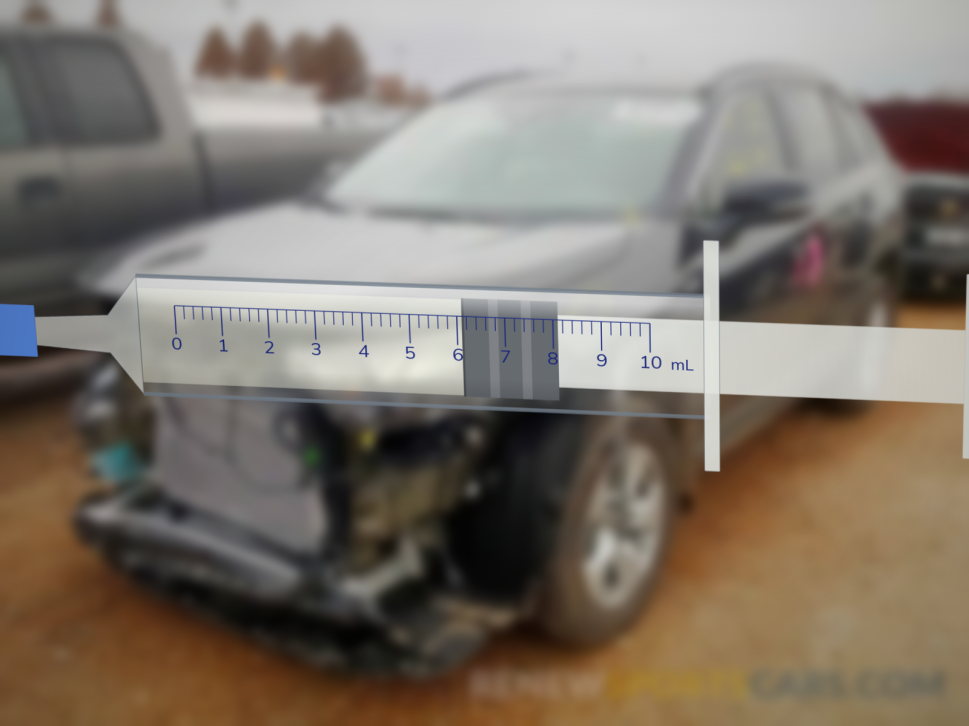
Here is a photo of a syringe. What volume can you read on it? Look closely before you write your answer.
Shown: 6.1 mL
